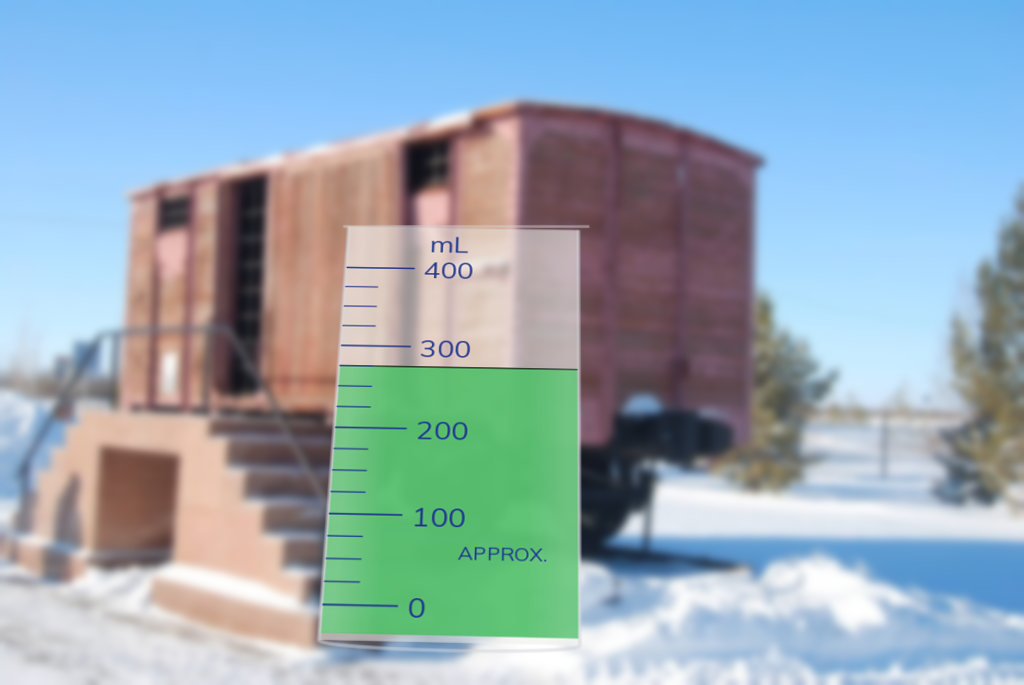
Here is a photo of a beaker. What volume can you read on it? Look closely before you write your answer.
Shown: 275 mL
